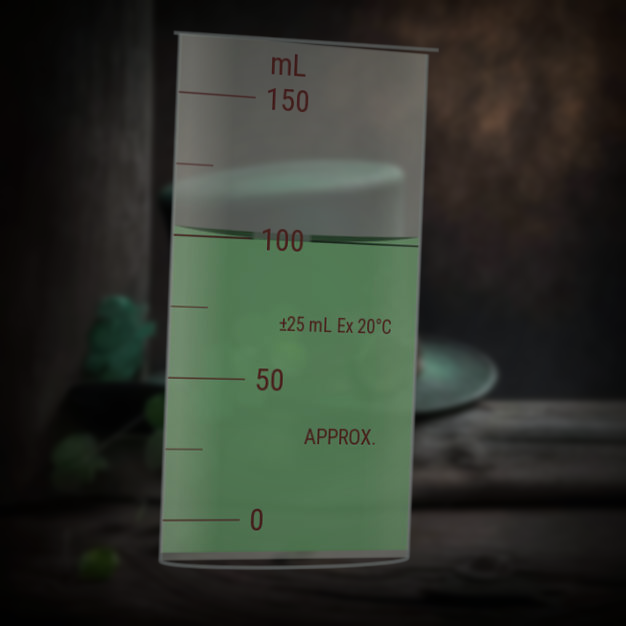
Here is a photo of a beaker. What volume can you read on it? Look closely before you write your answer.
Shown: 100 mL
